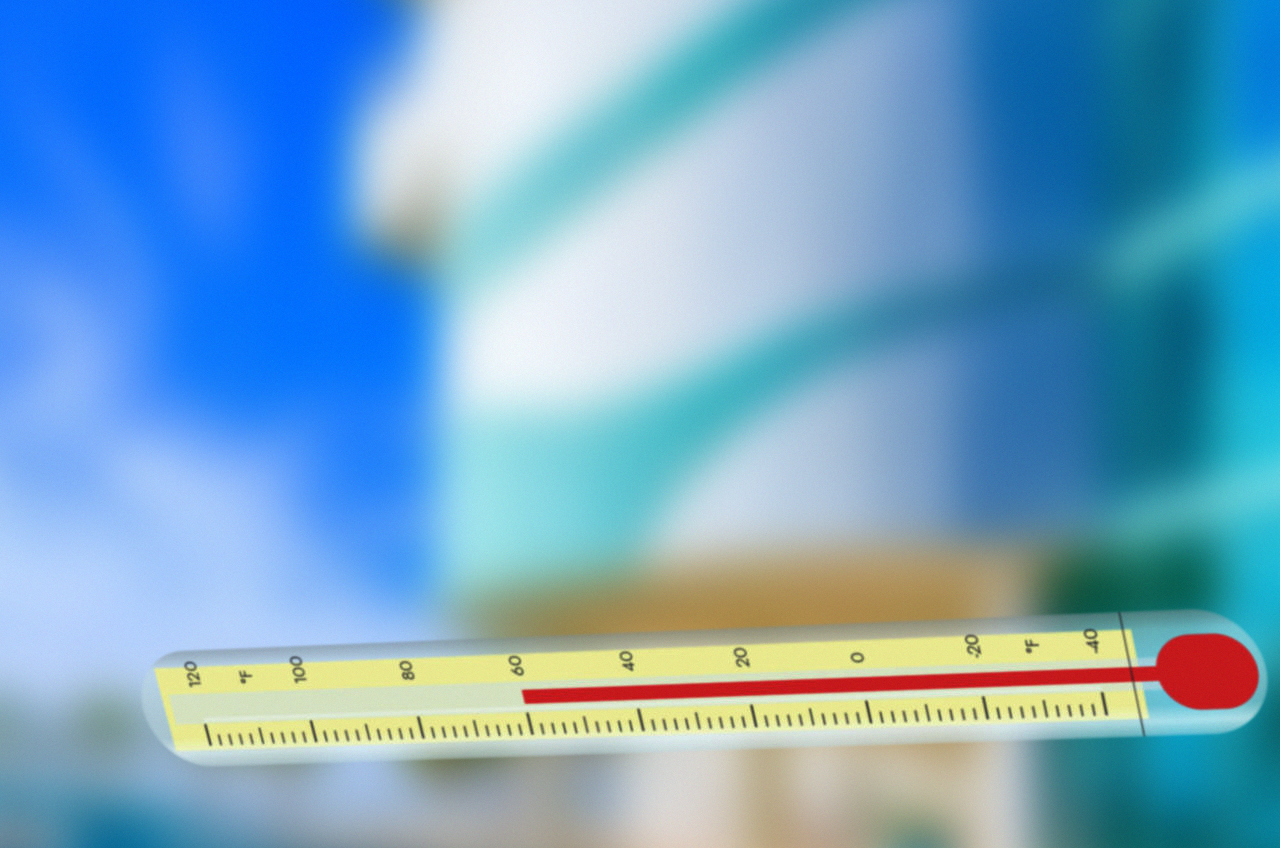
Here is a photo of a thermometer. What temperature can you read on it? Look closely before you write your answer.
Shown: 60 °F
